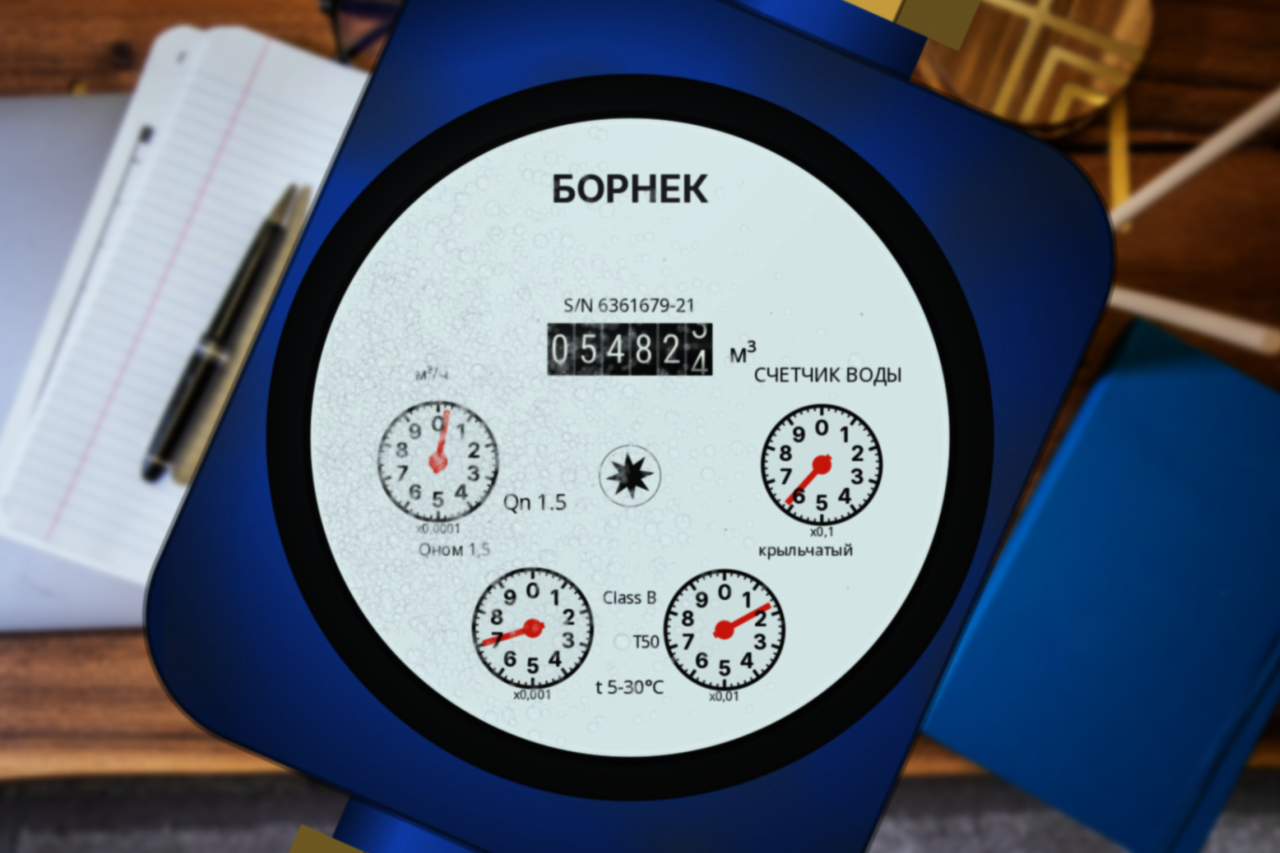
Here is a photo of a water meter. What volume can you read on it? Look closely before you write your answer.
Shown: 54823.6170 m³
